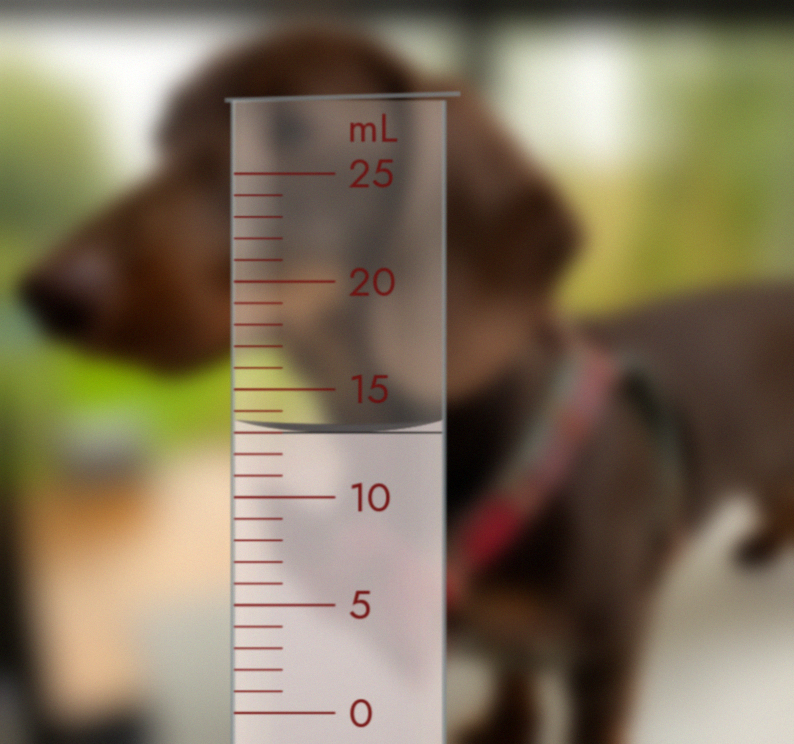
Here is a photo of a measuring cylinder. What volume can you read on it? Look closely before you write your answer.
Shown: 13 mL
